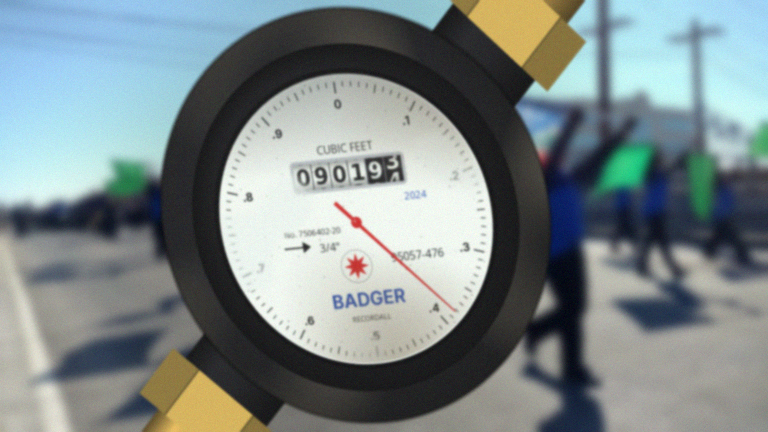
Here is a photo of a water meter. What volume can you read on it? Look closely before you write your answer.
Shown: 90193.38 ft³
